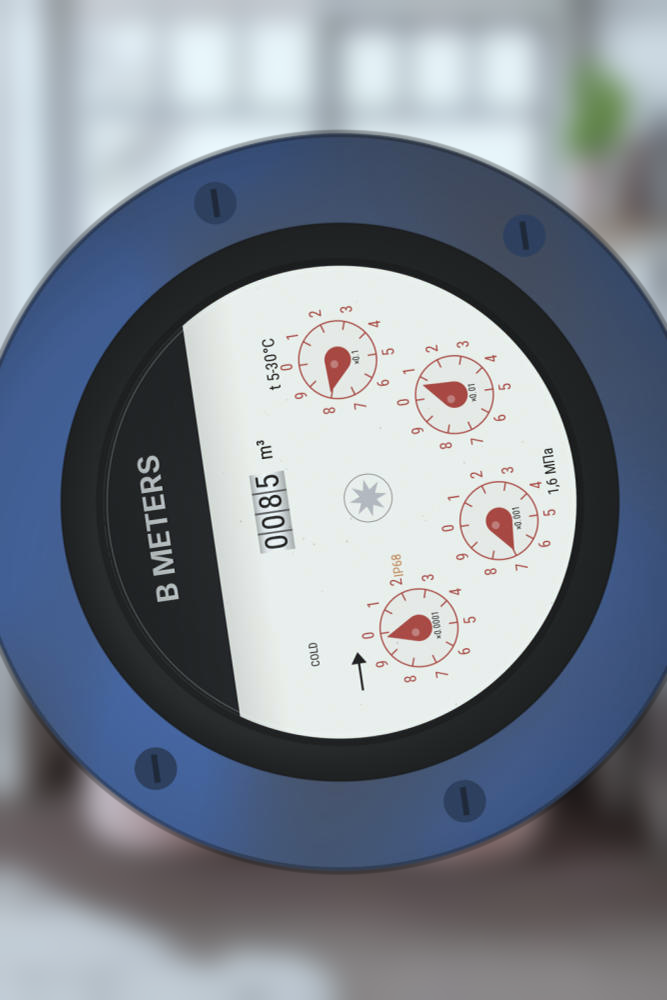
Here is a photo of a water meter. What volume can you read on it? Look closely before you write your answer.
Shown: 85.8069 m³
